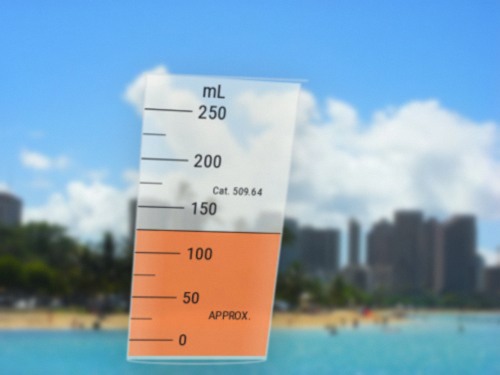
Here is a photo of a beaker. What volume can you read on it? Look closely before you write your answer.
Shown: 125 mL
